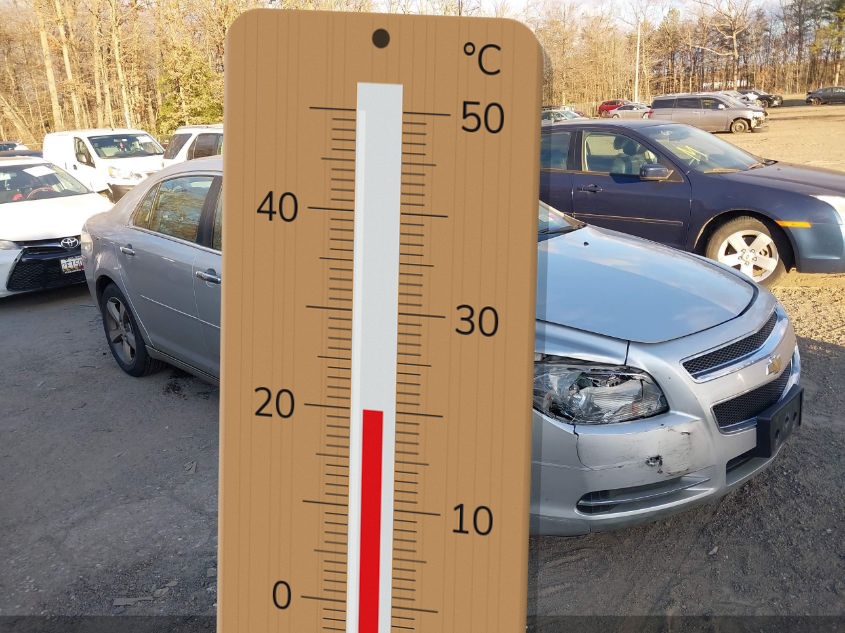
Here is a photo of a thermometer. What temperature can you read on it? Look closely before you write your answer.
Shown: 20 °C
